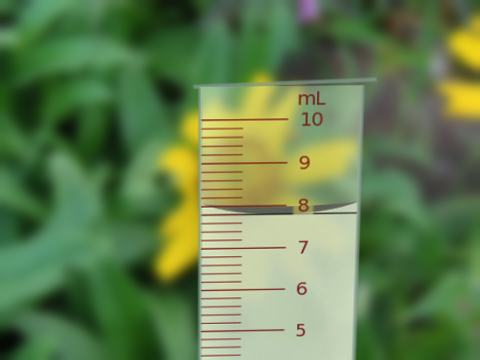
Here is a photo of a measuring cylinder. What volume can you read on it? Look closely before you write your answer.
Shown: 7.8 mL
